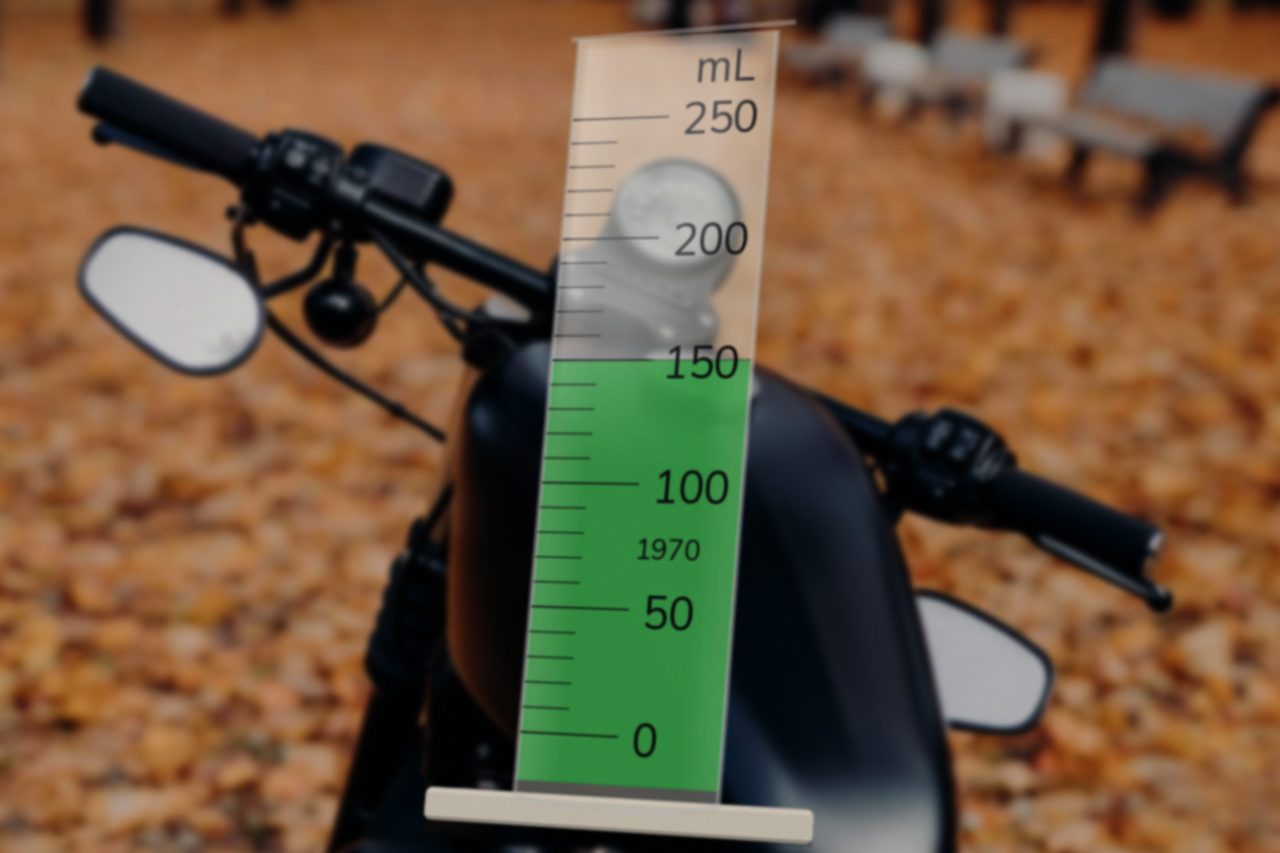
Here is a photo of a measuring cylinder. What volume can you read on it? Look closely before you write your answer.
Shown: 150 mL
